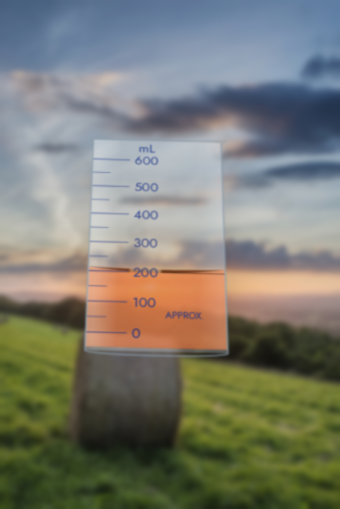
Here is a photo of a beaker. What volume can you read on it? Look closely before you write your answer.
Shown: 200 mL
